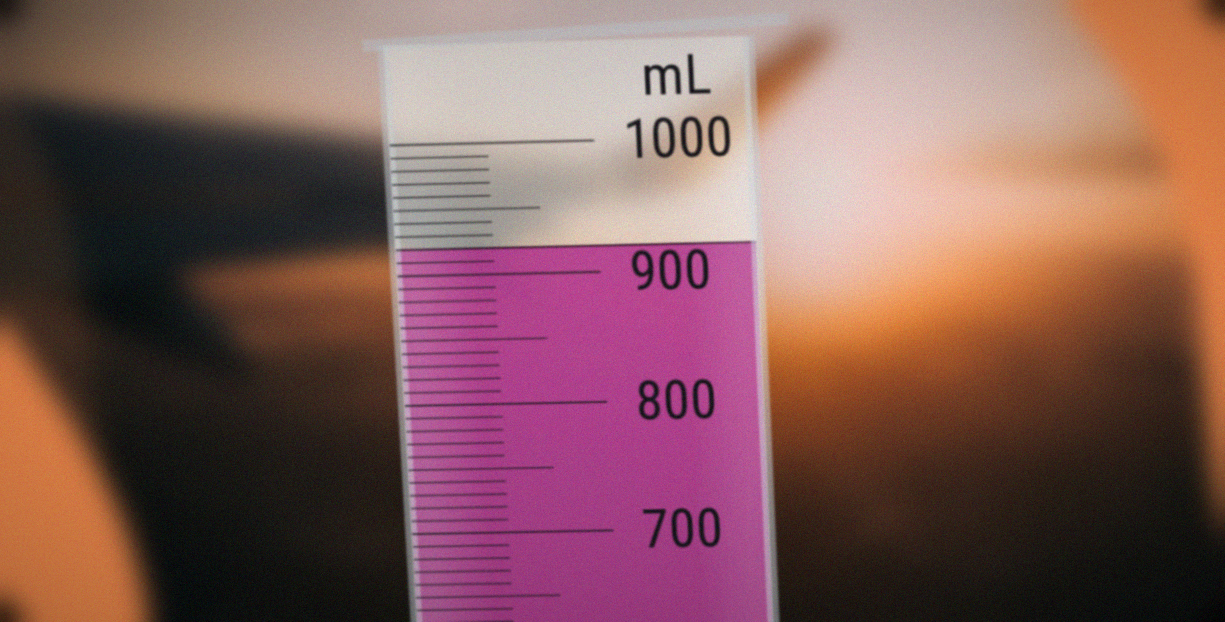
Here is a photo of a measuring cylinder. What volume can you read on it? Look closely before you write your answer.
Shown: 920 mL
